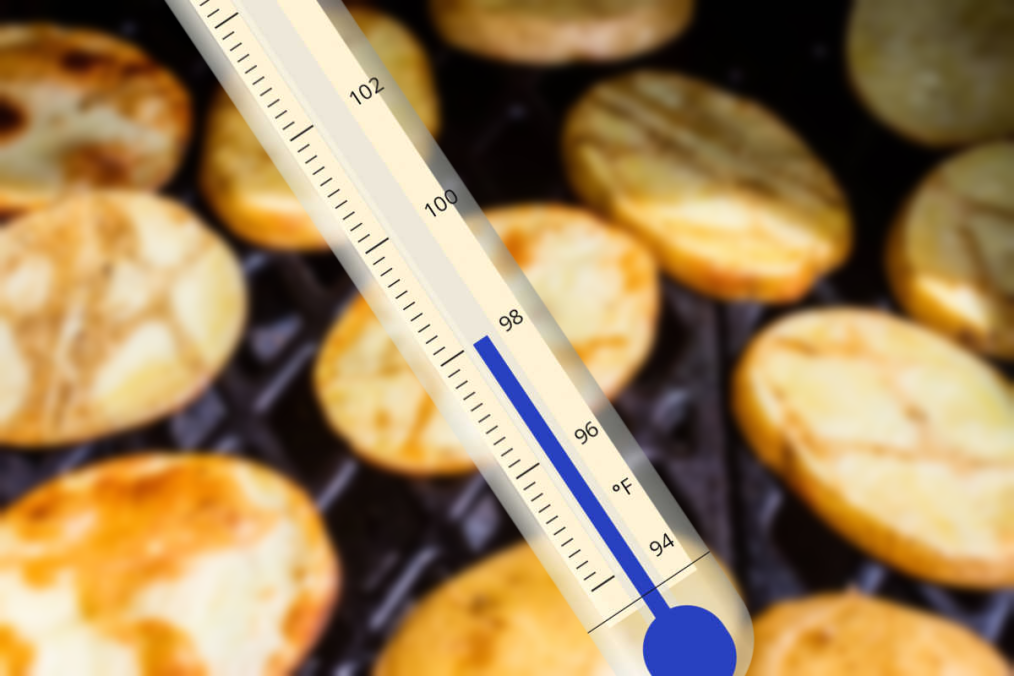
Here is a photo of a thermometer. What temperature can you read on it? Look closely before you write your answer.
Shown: 98 °F
